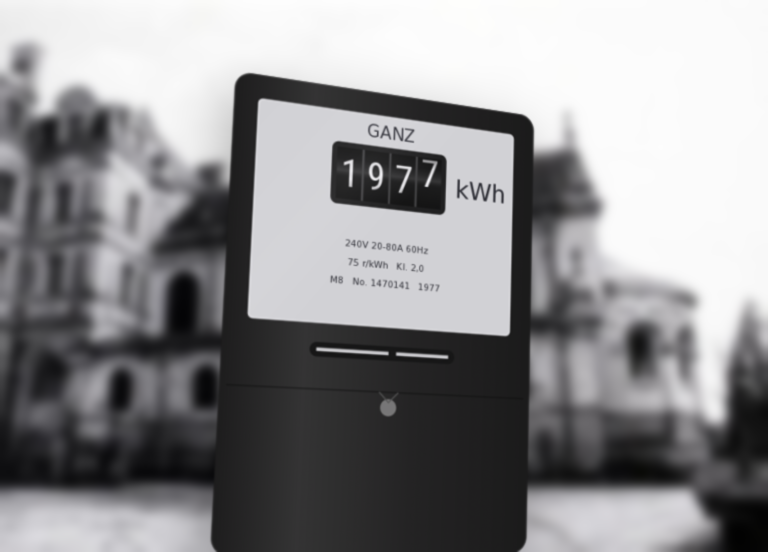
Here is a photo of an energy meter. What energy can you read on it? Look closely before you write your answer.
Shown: 1977 kWh
